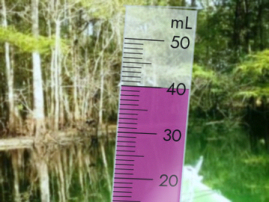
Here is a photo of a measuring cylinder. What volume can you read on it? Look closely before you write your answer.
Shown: 40 mL
